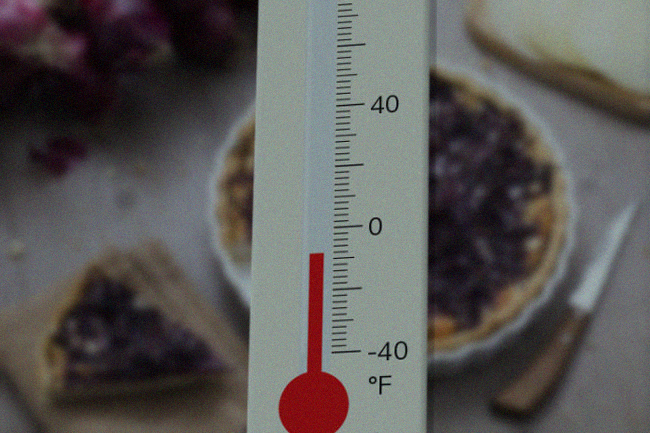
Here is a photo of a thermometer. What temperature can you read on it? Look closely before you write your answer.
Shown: -8 °F
